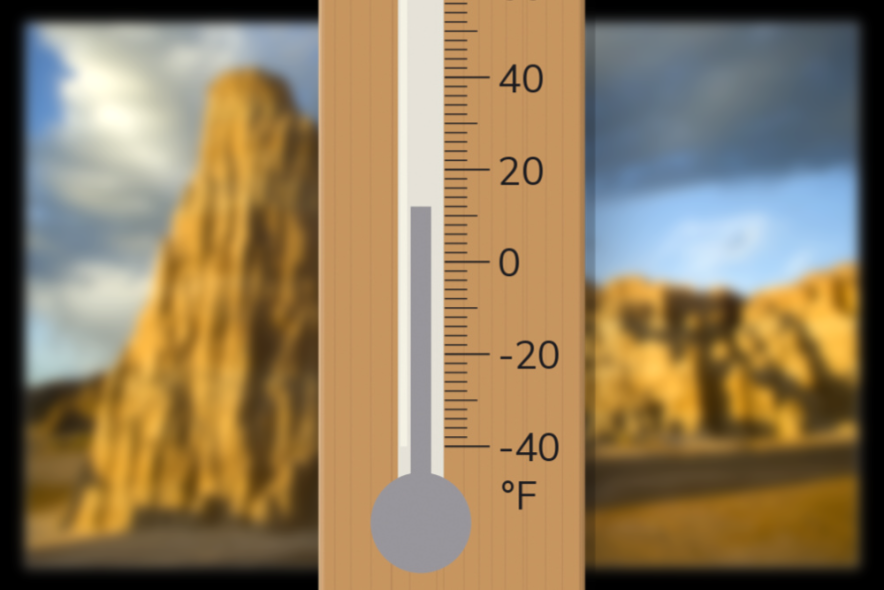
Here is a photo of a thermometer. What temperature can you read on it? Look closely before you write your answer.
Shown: 12 °F
